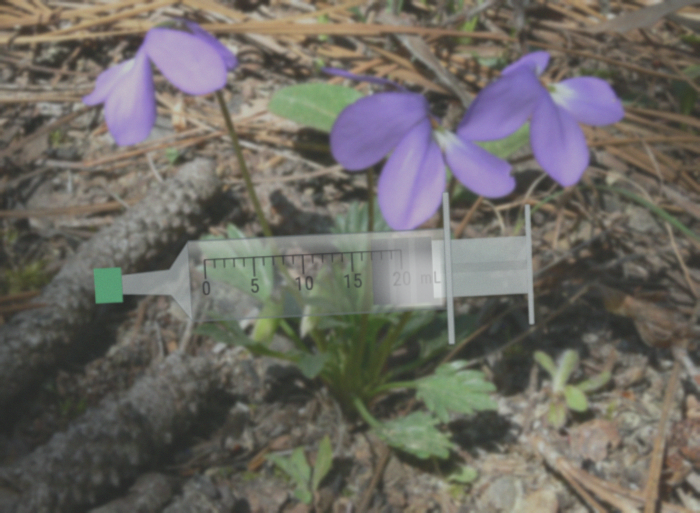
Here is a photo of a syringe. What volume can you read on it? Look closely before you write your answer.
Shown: 17 mL
